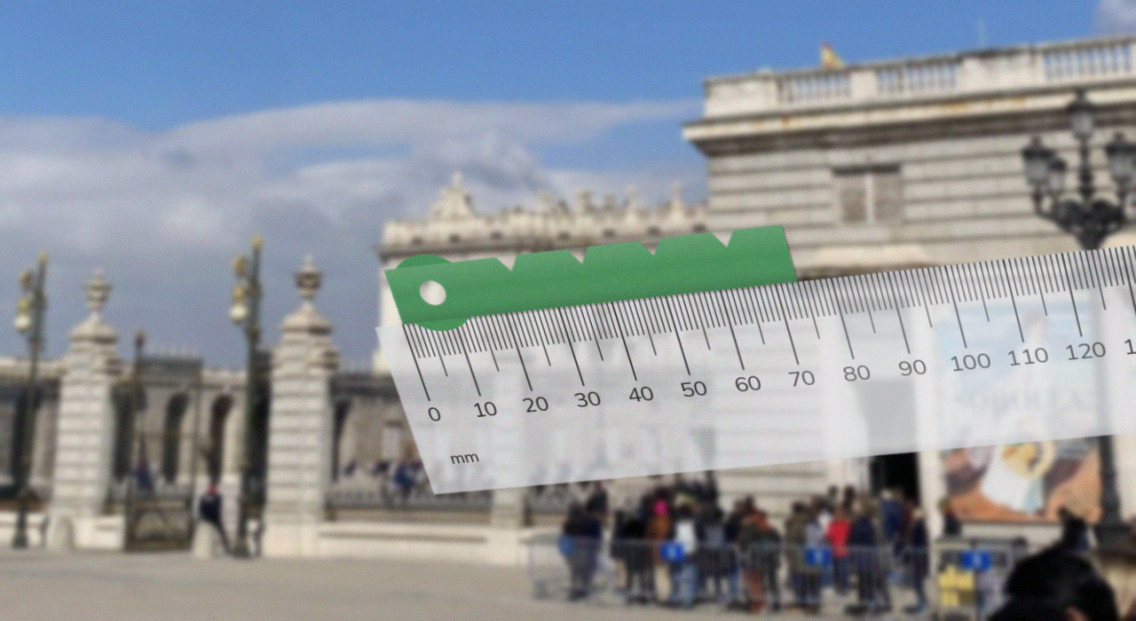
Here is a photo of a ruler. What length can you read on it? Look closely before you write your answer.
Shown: 74 mm
